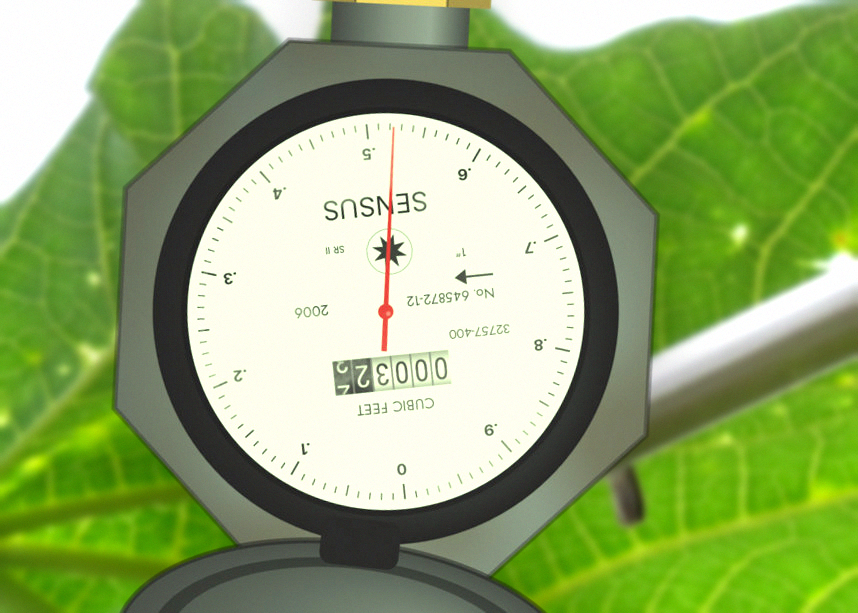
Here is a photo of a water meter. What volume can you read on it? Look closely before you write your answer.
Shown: 322.52 ft³
